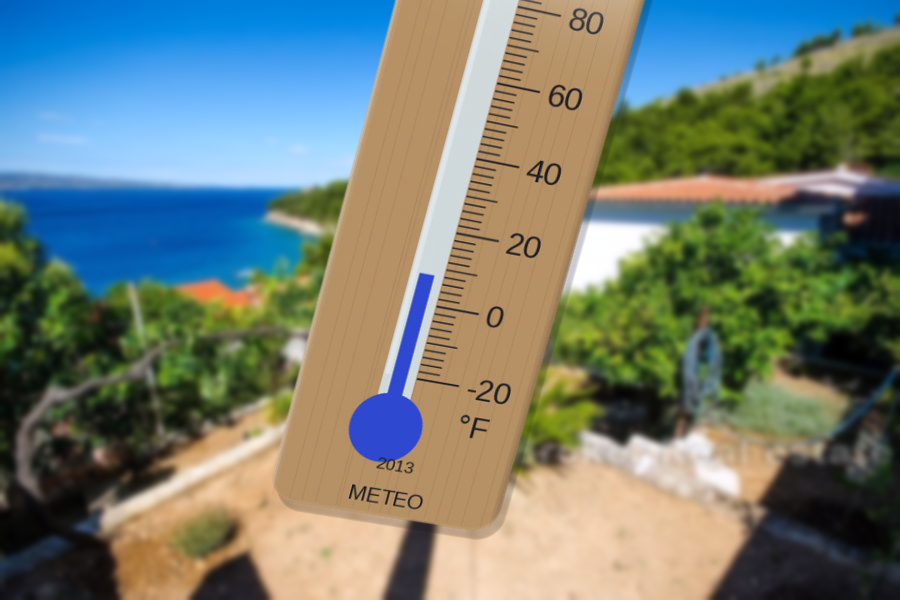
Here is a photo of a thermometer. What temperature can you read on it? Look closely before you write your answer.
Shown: 8 °F
